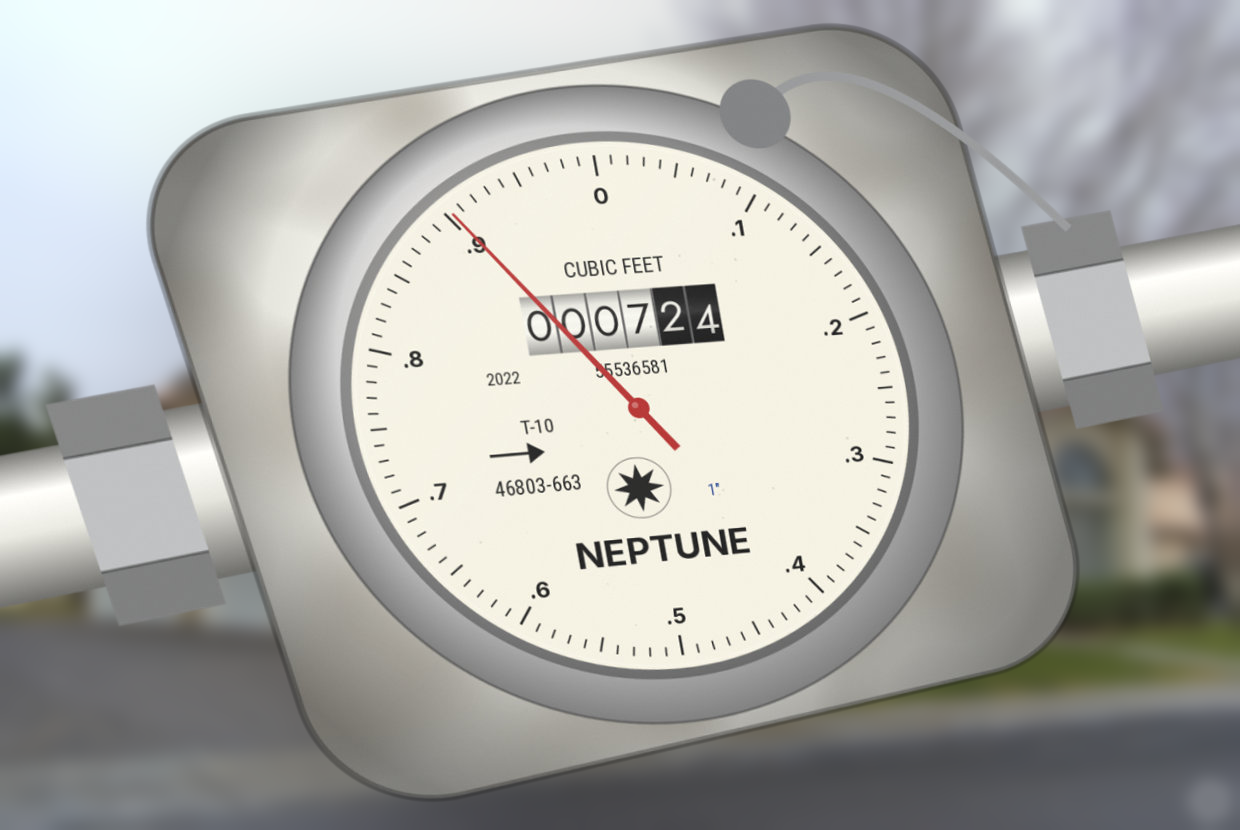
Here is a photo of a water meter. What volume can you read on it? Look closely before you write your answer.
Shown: 723.90 ft³
